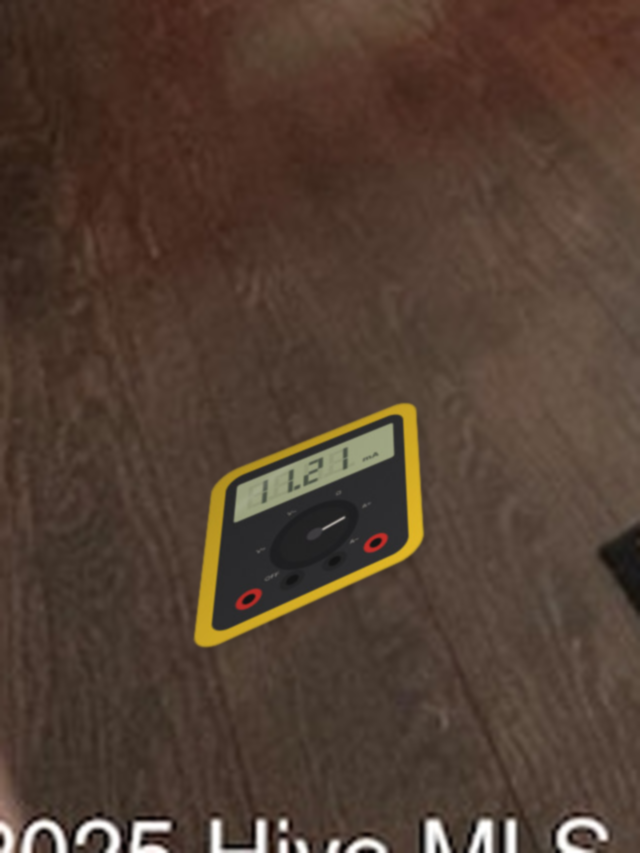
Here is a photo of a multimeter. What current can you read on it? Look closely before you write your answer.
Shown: 11.21 mA
